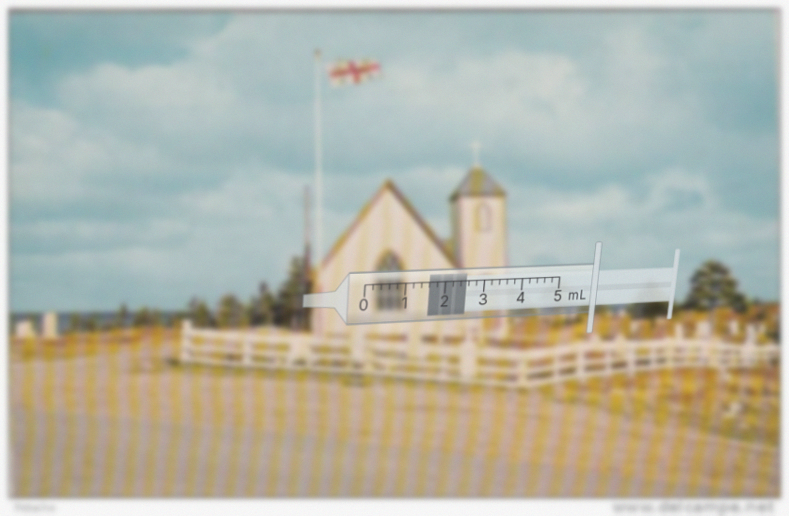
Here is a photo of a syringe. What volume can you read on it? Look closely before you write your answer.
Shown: 1.6 mL
